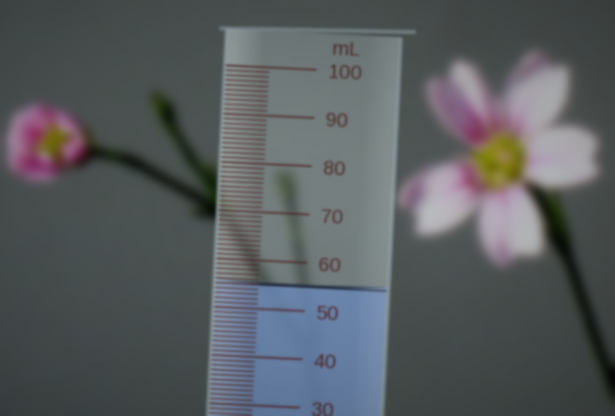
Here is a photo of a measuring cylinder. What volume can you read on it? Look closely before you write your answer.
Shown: 55 mL
